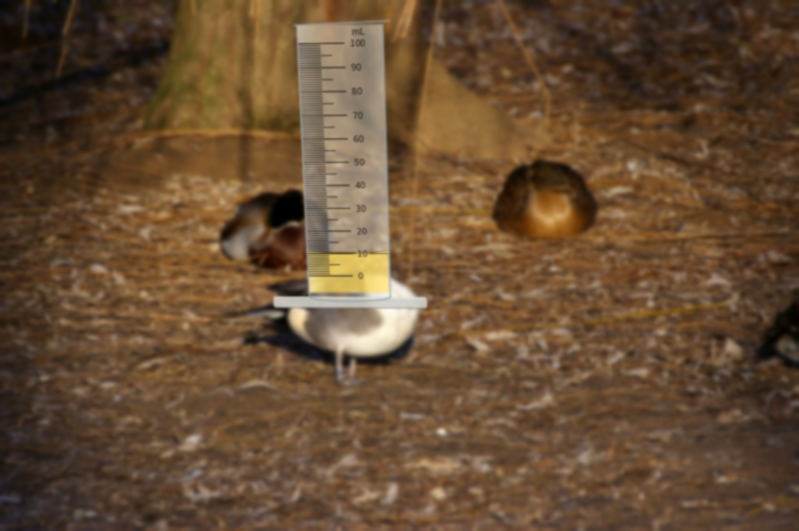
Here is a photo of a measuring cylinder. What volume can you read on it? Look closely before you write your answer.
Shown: 10 mL
